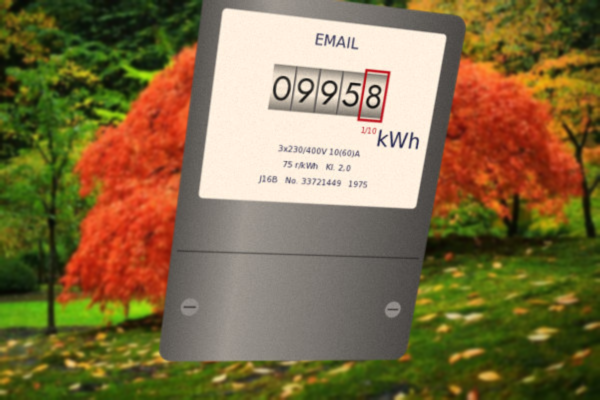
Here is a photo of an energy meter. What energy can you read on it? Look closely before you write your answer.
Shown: 995.8 kWh
